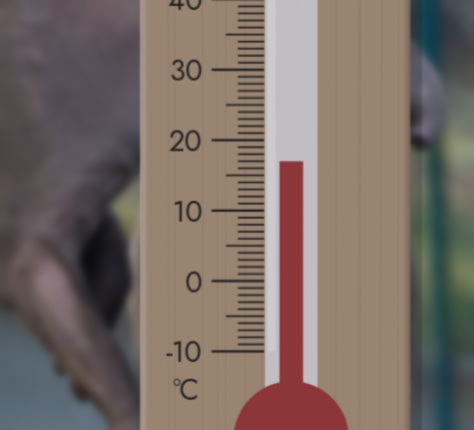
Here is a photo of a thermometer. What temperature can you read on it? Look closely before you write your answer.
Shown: 17 °C
